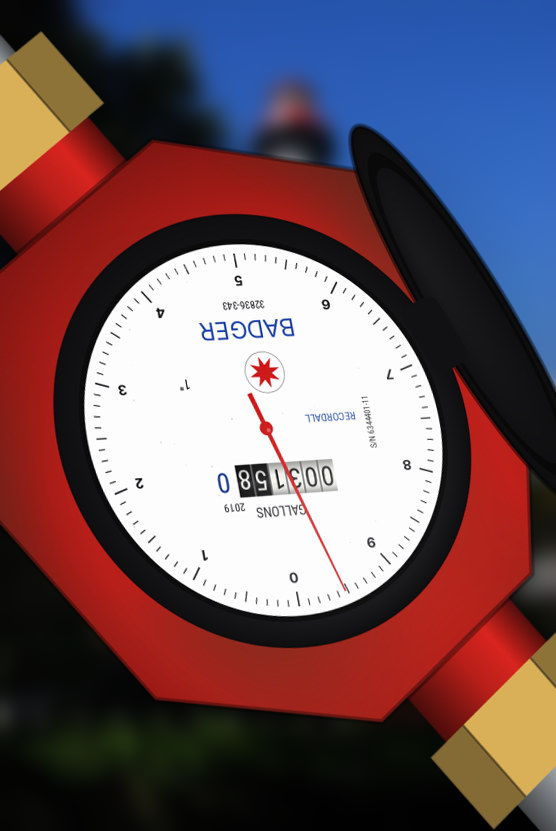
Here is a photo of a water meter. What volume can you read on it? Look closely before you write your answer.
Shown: 31579.5 gal
